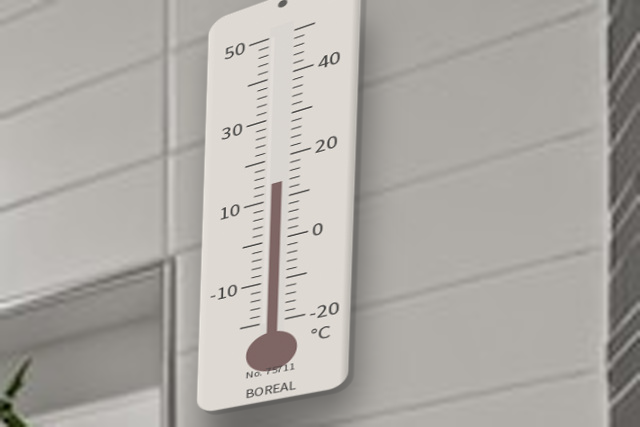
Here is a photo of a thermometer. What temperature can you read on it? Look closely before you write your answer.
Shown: 14 °C
